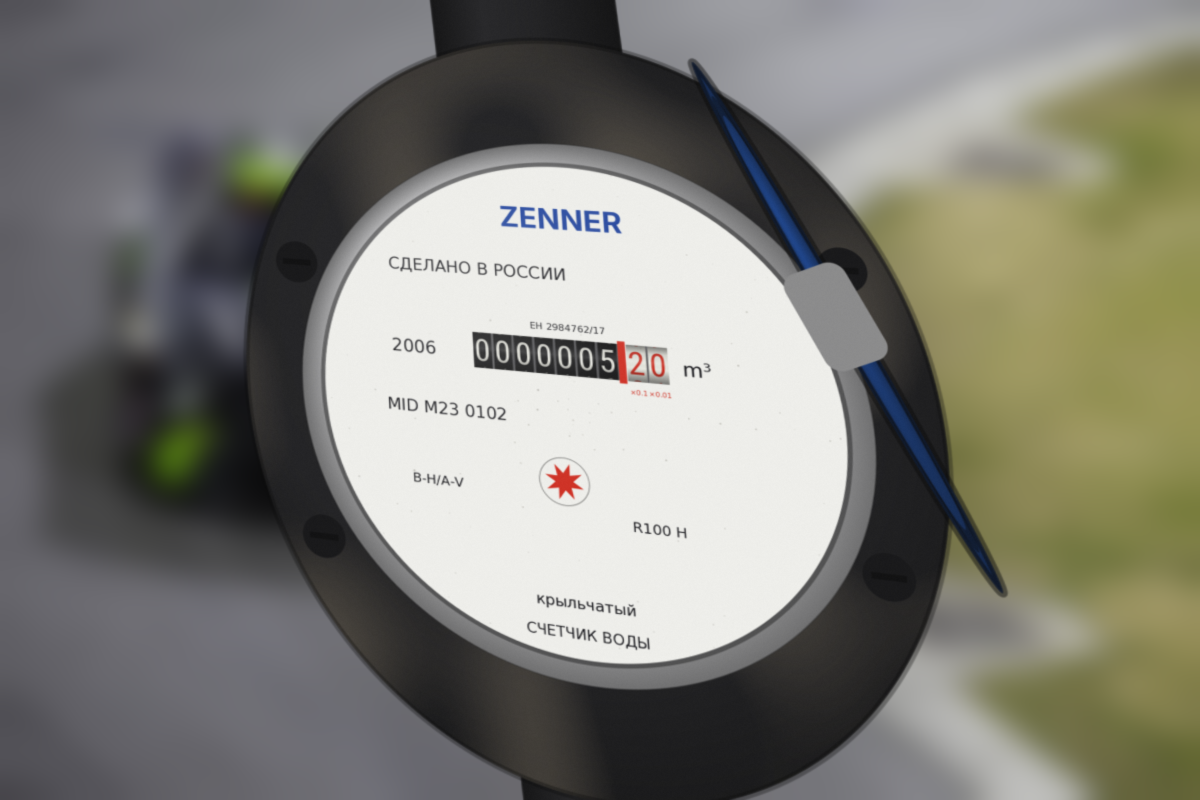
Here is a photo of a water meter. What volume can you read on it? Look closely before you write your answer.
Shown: 5.20 m³
